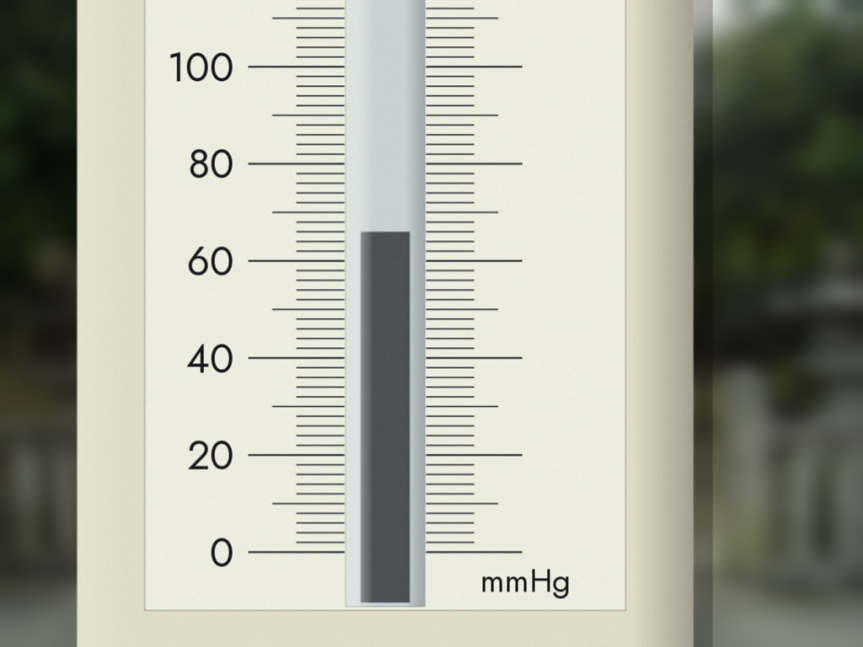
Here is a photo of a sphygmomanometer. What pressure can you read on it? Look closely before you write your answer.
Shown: 66 mmHg
